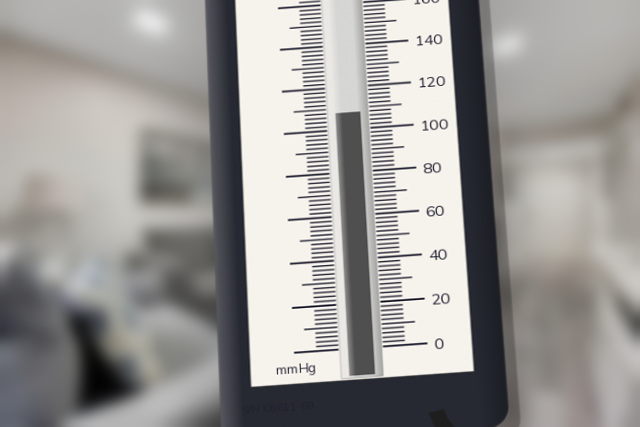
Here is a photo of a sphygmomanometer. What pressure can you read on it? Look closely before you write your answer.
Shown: 108 mmHg
